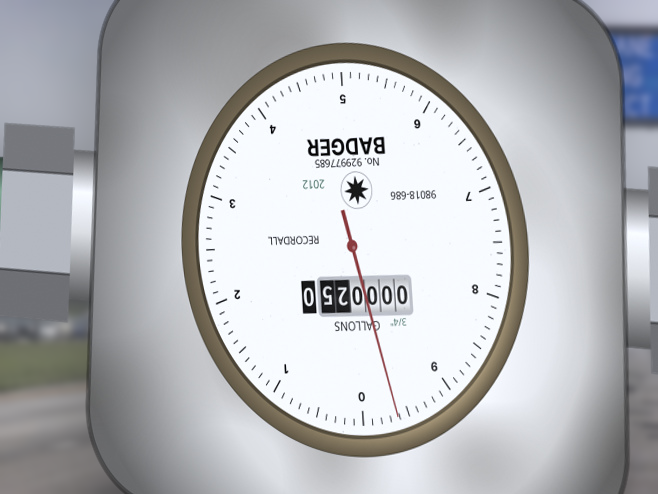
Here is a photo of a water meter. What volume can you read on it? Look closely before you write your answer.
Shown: 249.6 gal
